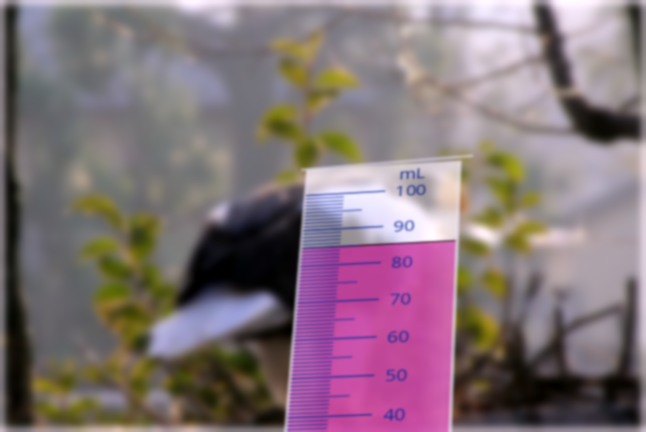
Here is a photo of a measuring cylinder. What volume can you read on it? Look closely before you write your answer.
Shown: 85 mL
